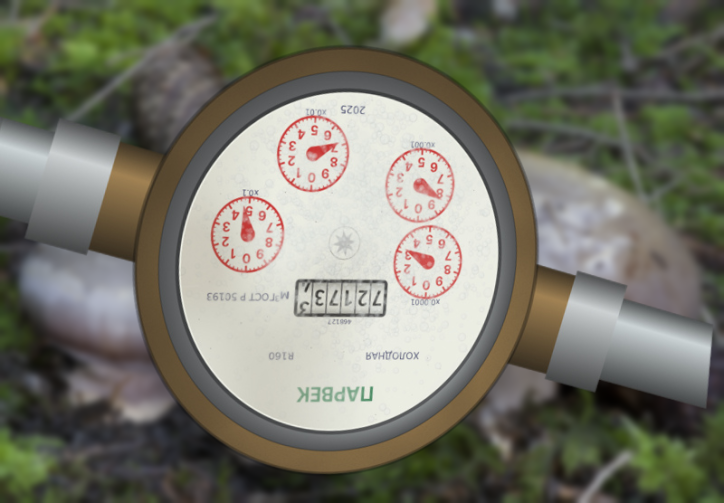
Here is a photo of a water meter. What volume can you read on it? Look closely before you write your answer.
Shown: 721733.4683 m³
